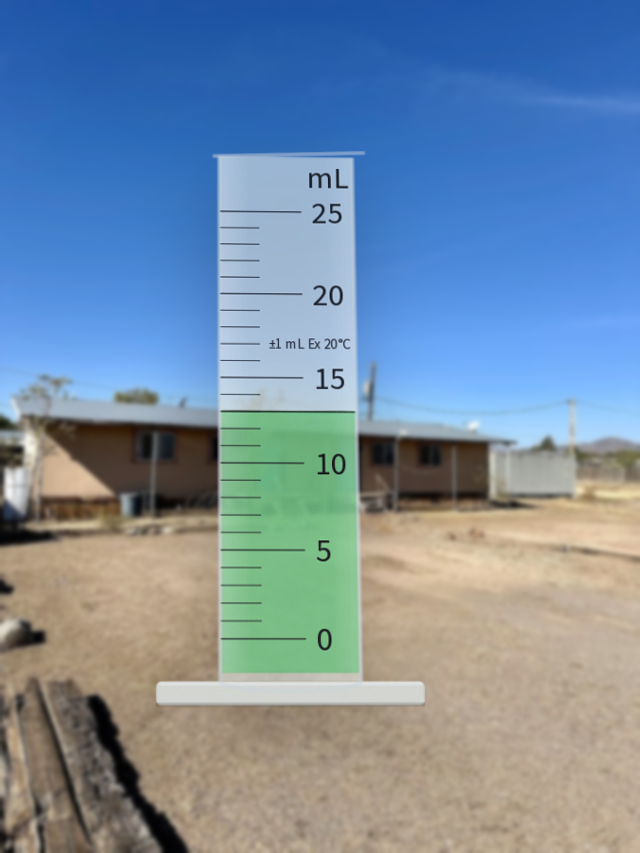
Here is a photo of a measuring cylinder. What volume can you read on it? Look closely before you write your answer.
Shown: 13 mL
